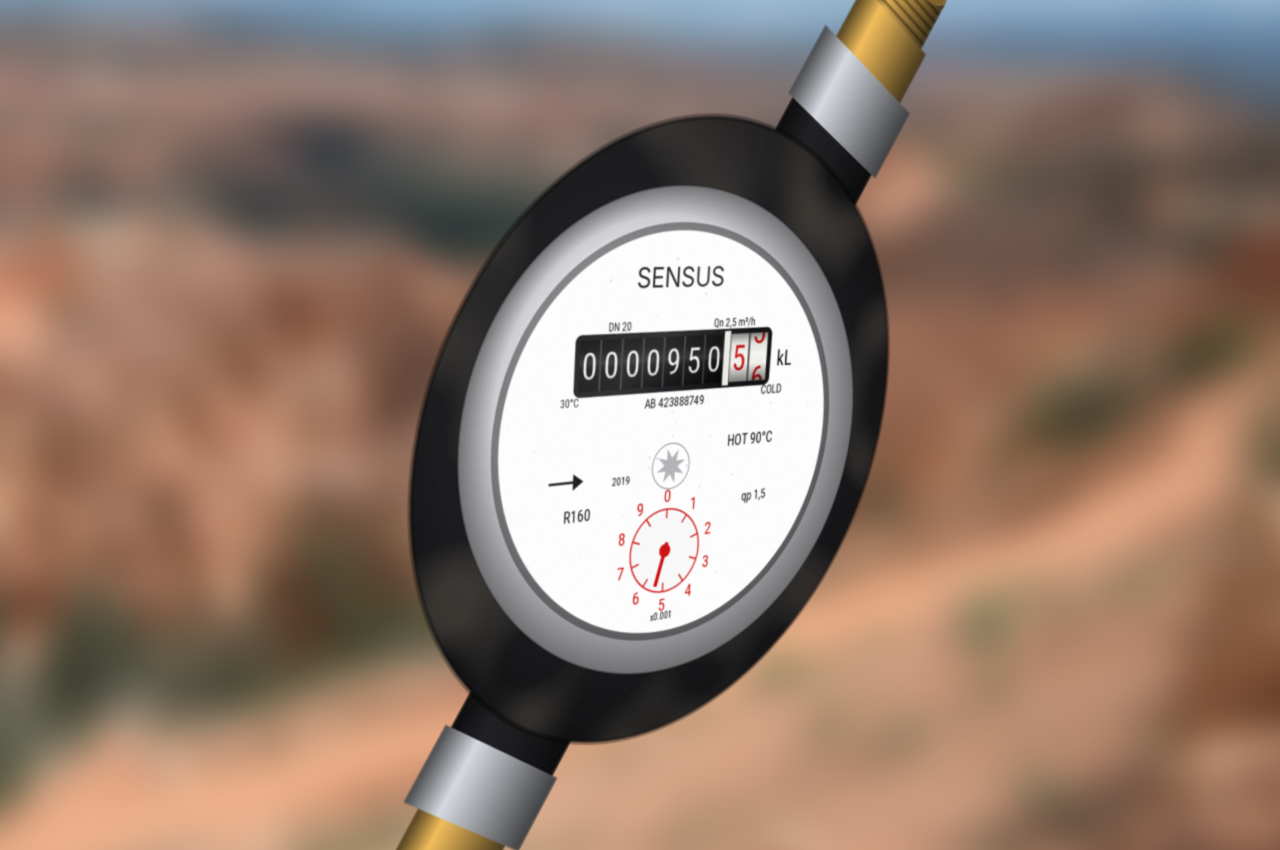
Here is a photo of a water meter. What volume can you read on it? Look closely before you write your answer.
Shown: 950.555 kL
